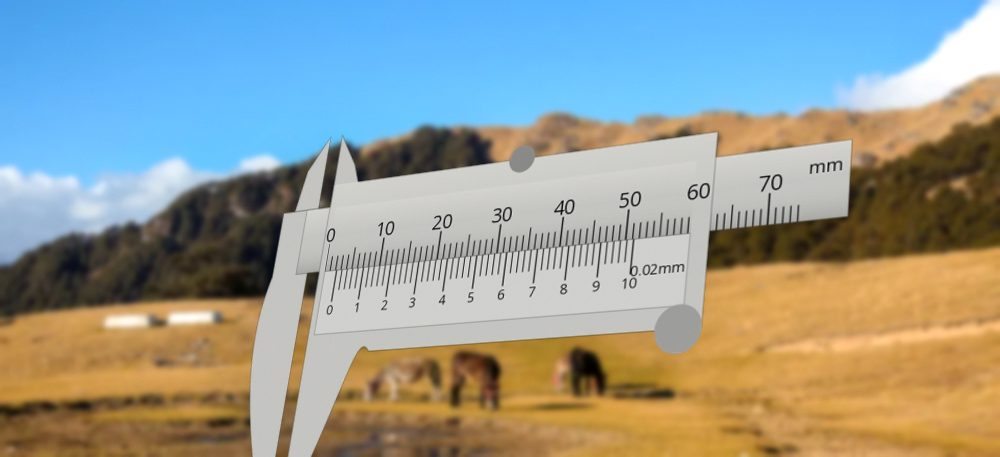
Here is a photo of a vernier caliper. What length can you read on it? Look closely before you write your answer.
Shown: 2.2 mm
